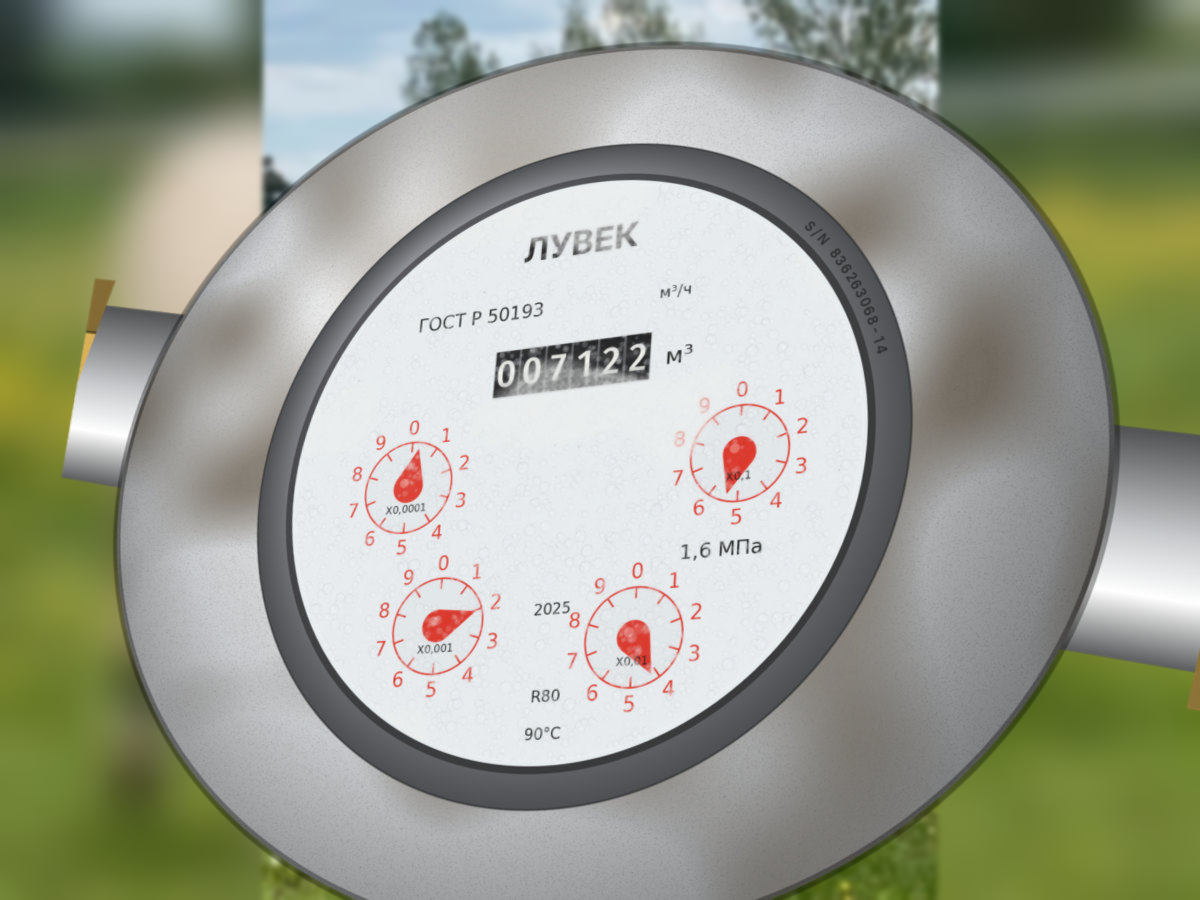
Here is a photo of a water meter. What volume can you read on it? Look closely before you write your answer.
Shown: 7122.5420 m³
